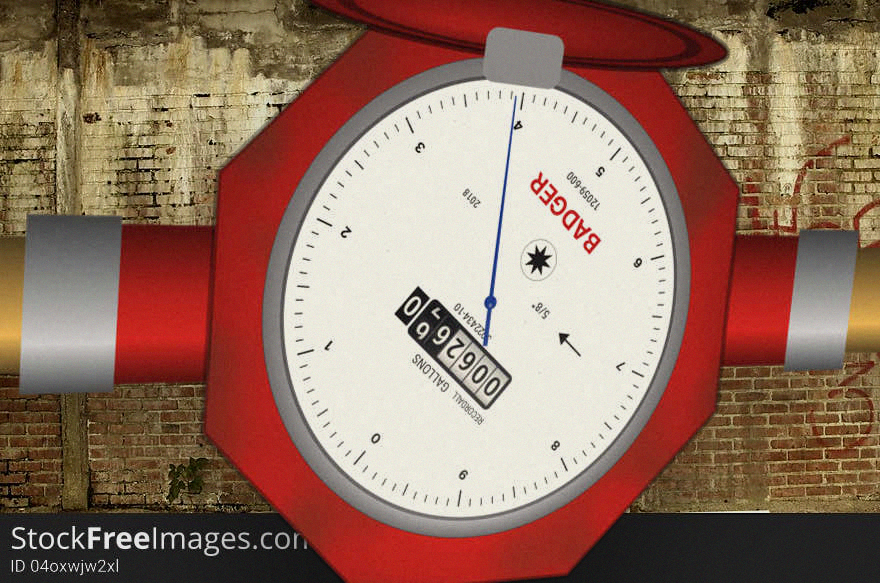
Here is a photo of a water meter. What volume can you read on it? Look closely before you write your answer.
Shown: 62663.9 gal
